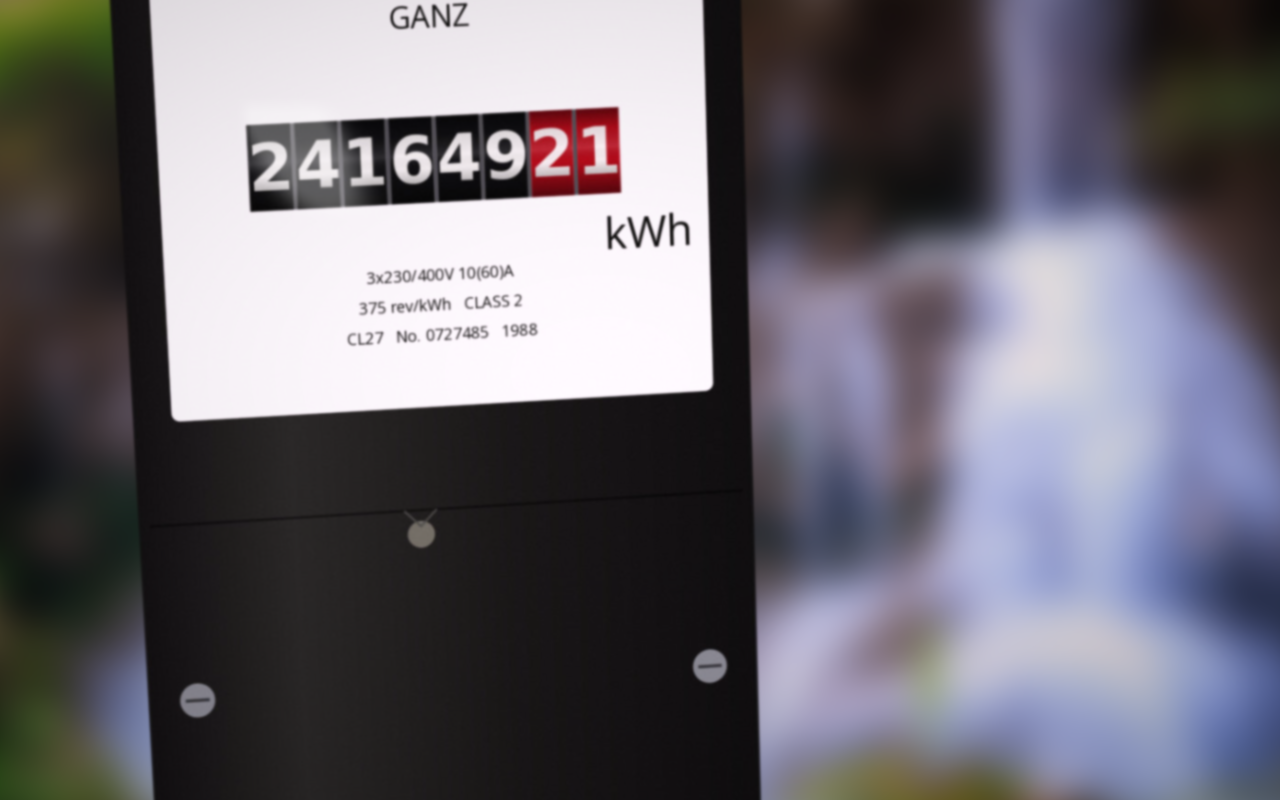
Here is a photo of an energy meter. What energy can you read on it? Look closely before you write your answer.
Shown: 241649.21 kWh
